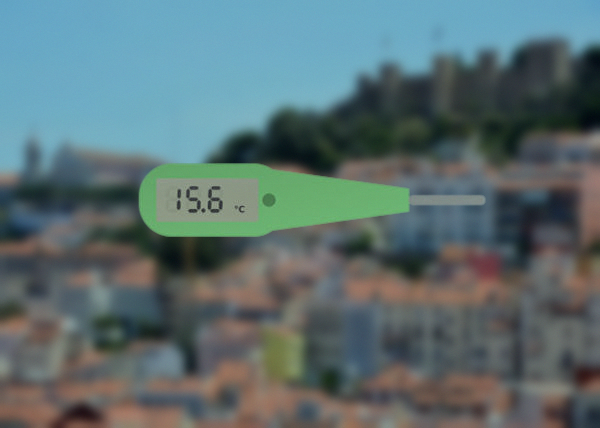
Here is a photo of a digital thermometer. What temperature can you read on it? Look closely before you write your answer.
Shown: 15.6 °C
